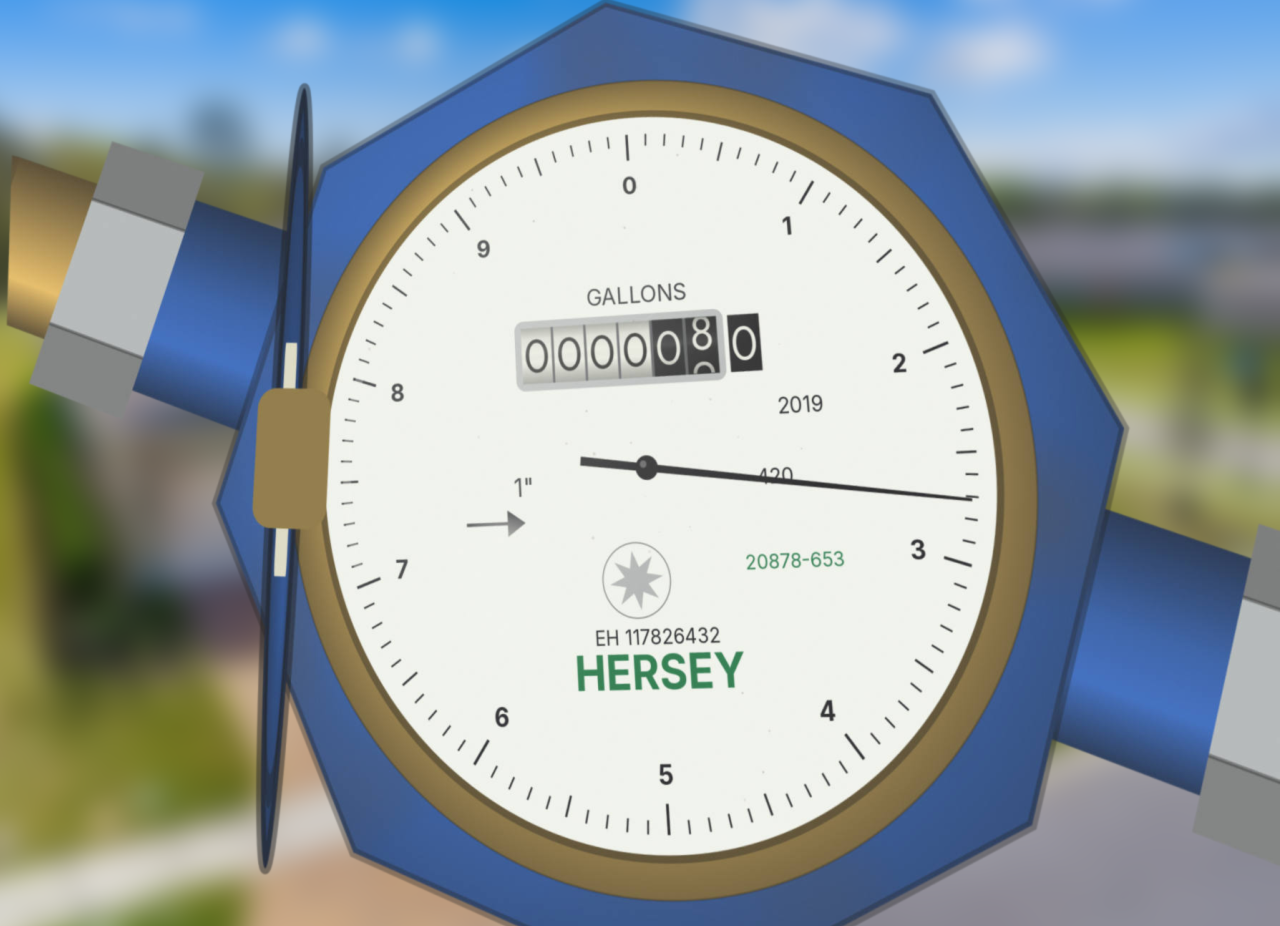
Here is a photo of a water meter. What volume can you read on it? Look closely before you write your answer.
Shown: 82.7 gal
